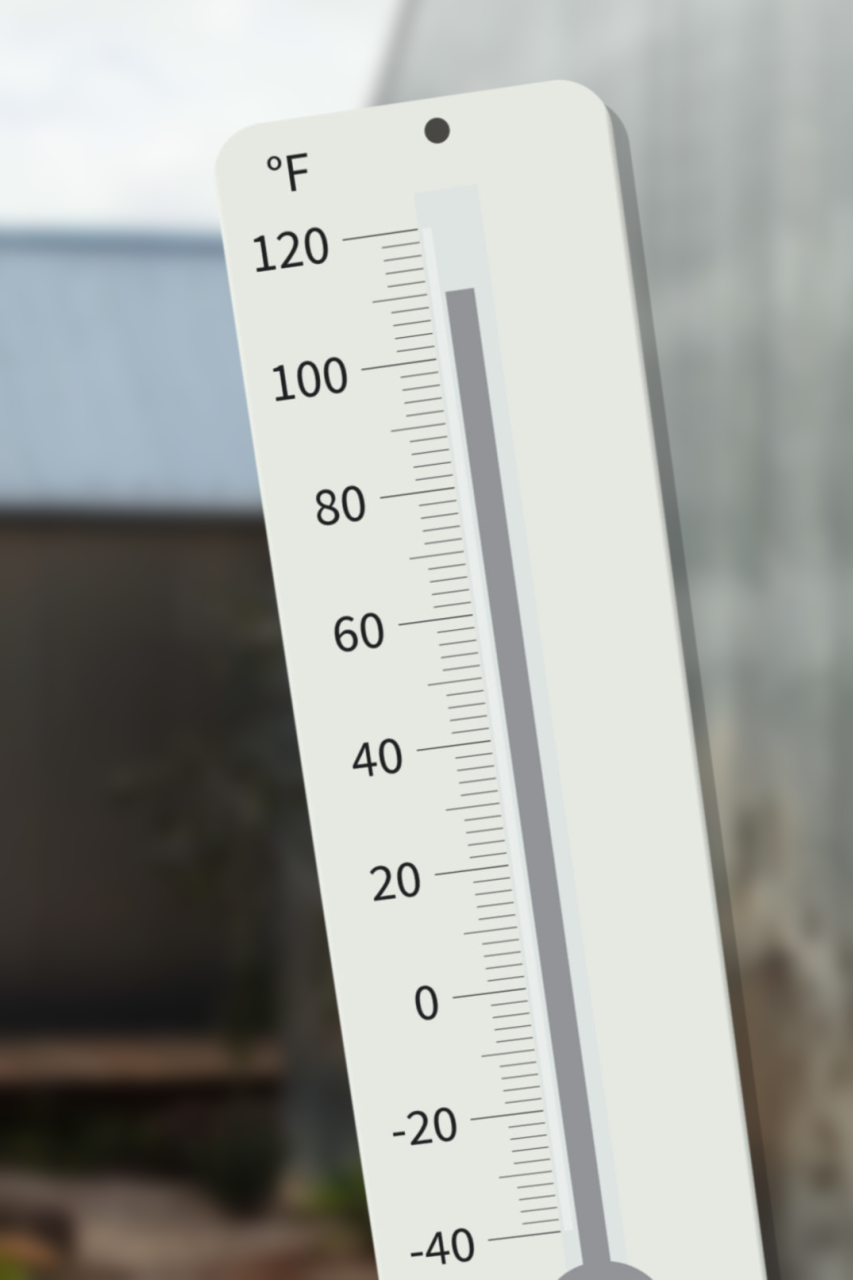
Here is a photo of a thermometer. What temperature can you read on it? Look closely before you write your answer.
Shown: 110 °F
